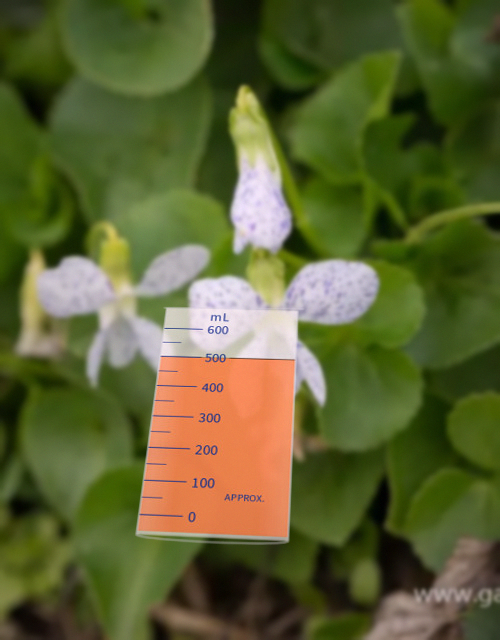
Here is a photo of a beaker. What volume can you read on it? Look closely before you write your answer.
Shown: 500 mL
